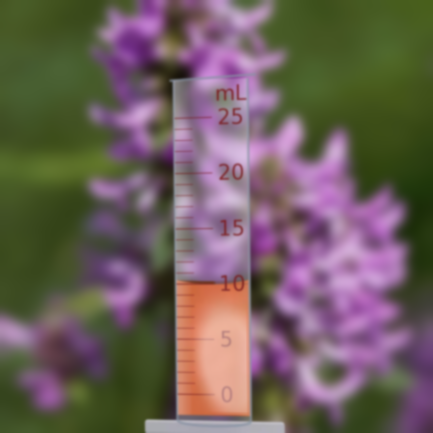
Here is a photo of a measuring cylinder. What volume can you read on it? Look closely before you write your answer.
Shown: 10 mL
